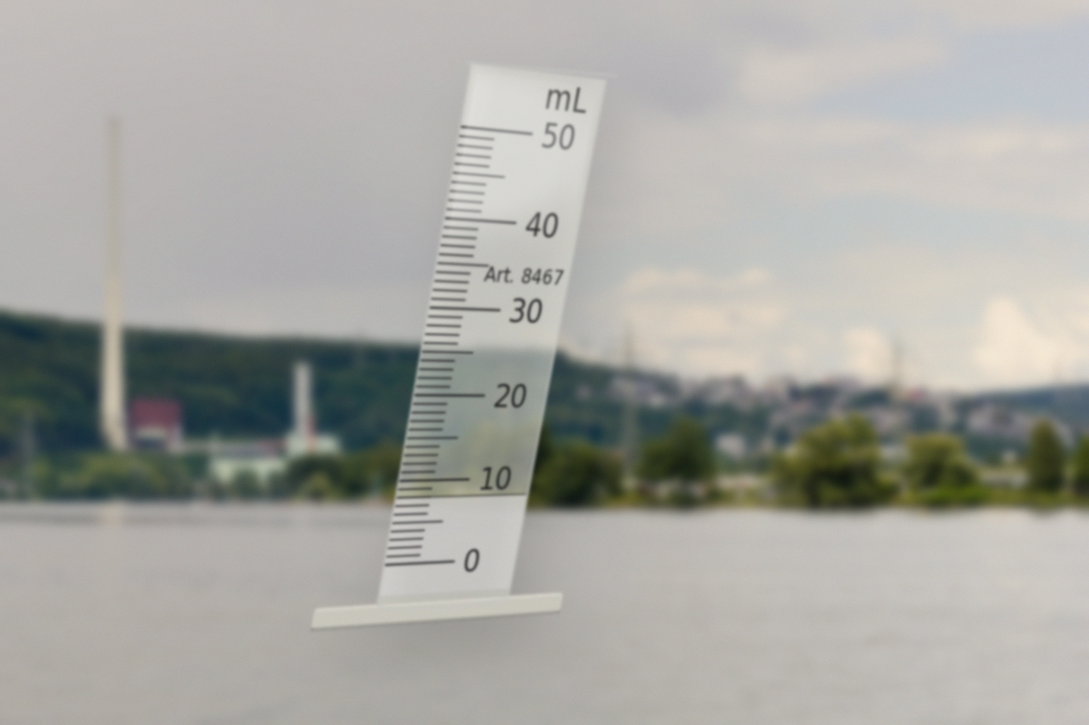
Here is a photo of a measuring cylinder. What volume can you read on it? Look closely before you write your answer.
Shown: 8 mL
